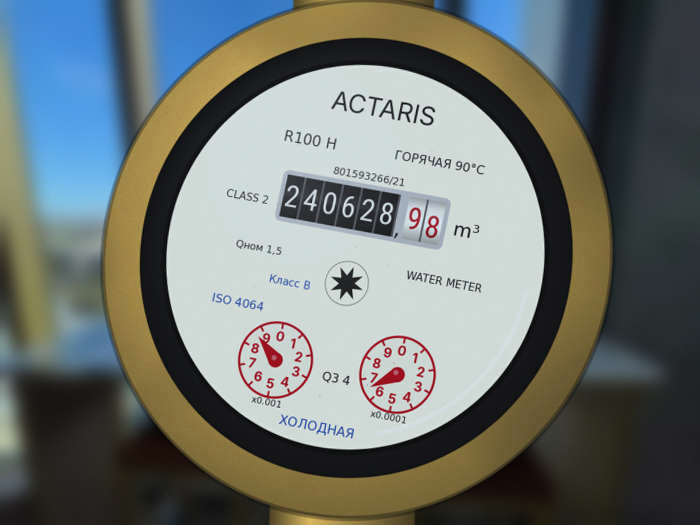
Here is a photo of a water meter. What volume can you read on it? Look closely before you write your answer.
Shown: 240628.9786 m³
